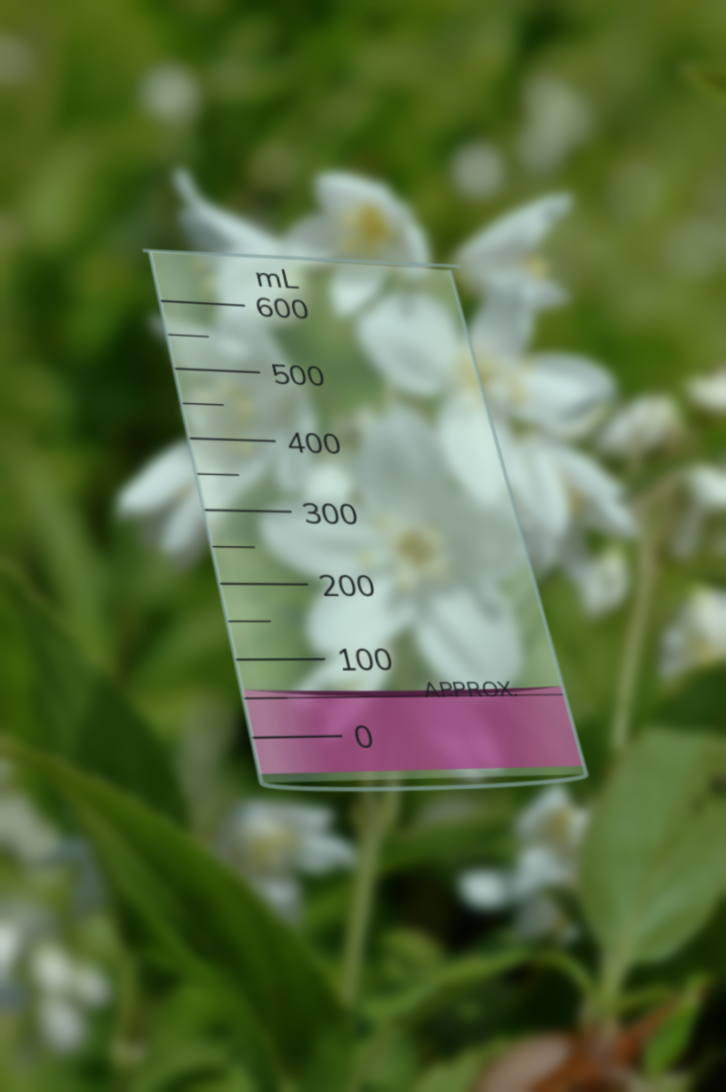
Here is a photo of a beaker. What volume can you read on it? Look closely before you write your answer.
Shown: 50 mL
